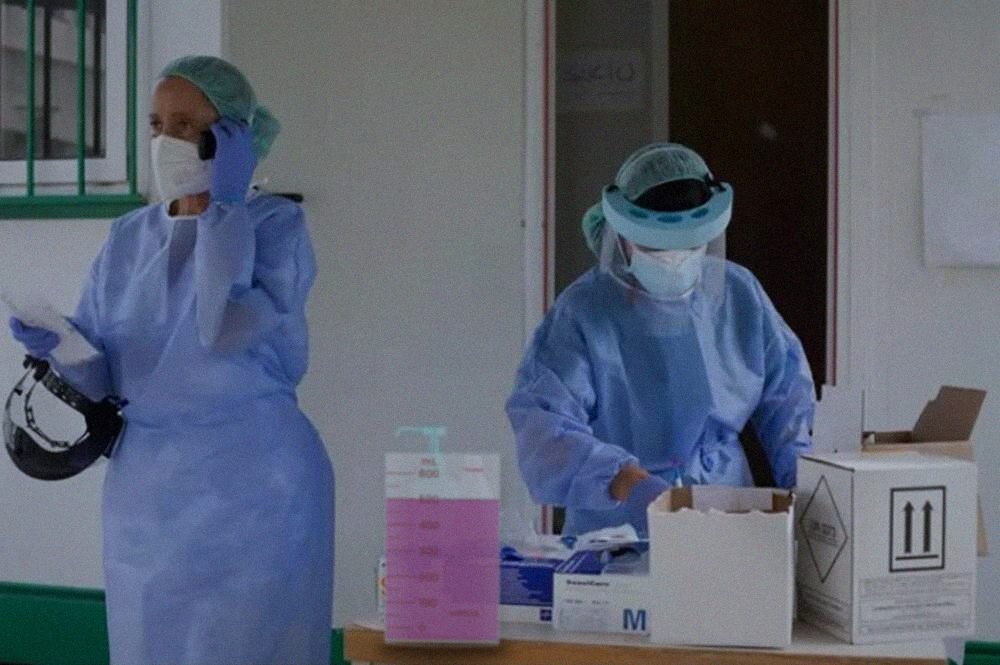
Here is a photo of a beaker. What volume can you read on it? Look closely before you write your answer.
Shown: 500 mL
